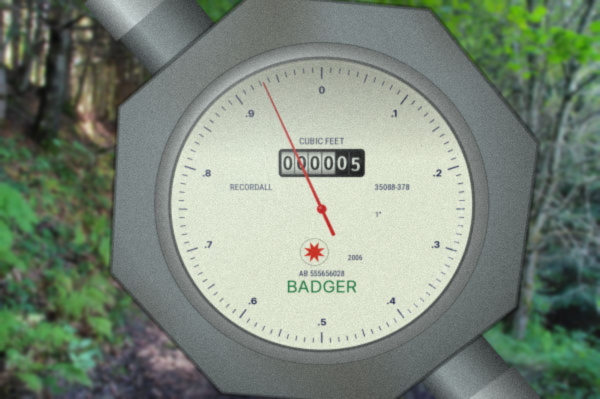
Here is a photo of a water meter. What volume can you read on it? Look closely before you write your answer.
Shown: 4.93 ft³
